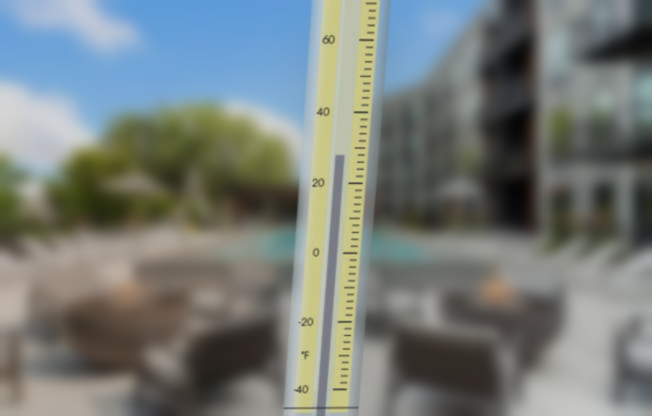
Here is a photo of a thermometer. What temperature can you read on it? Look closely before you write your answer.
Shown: 28 °F
